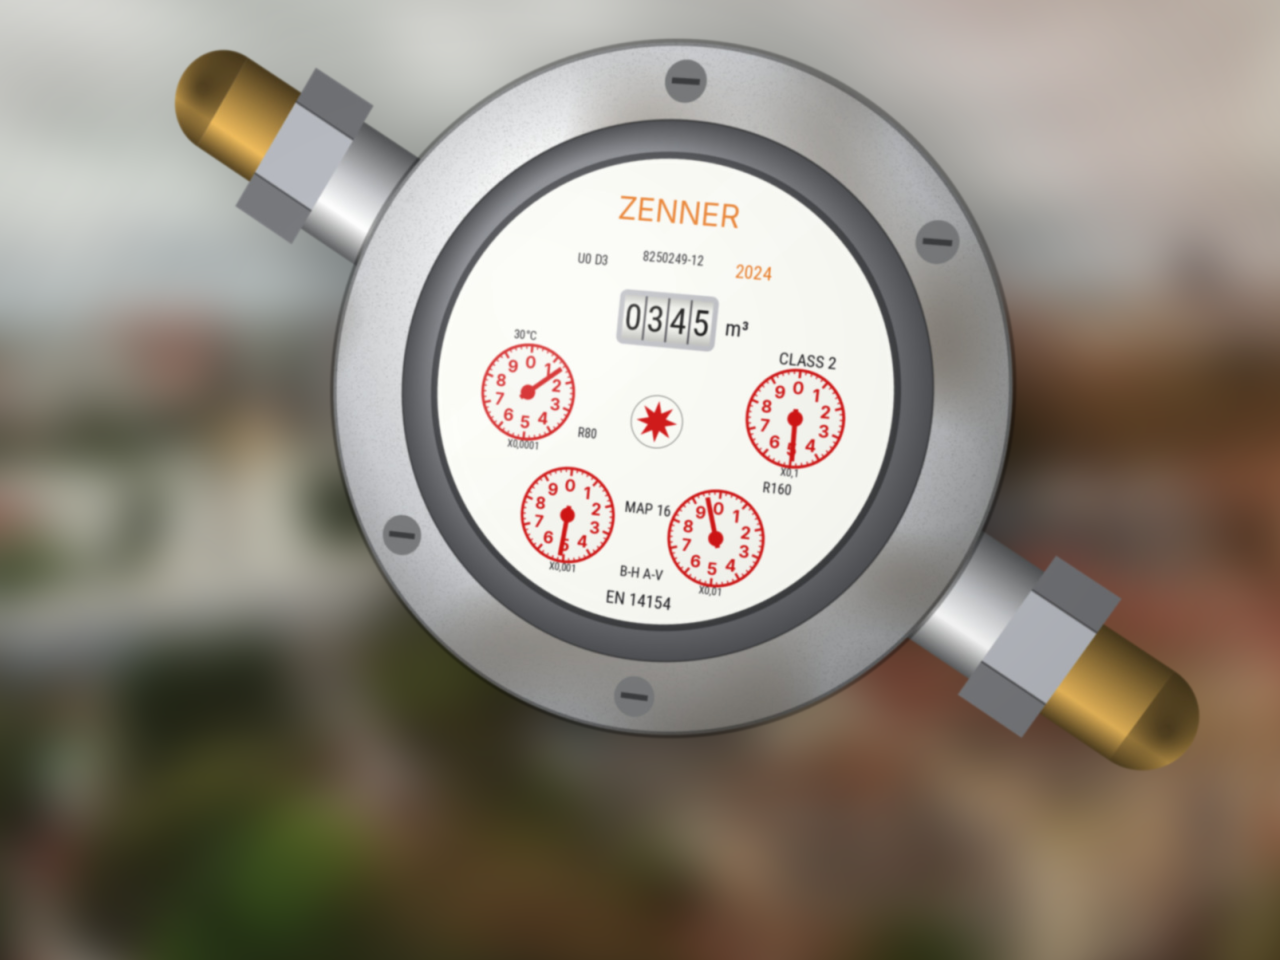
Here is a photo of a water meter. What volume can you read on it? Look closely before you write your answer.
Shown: 345.4951 m³
